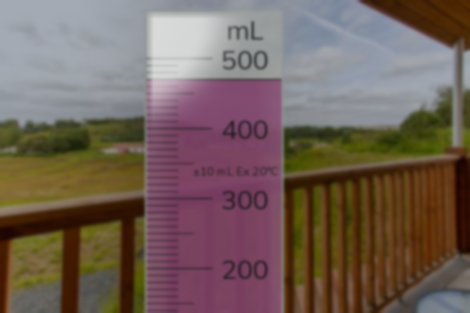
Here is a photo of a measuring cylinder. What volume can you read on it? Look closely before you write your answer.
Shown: 470 mL
